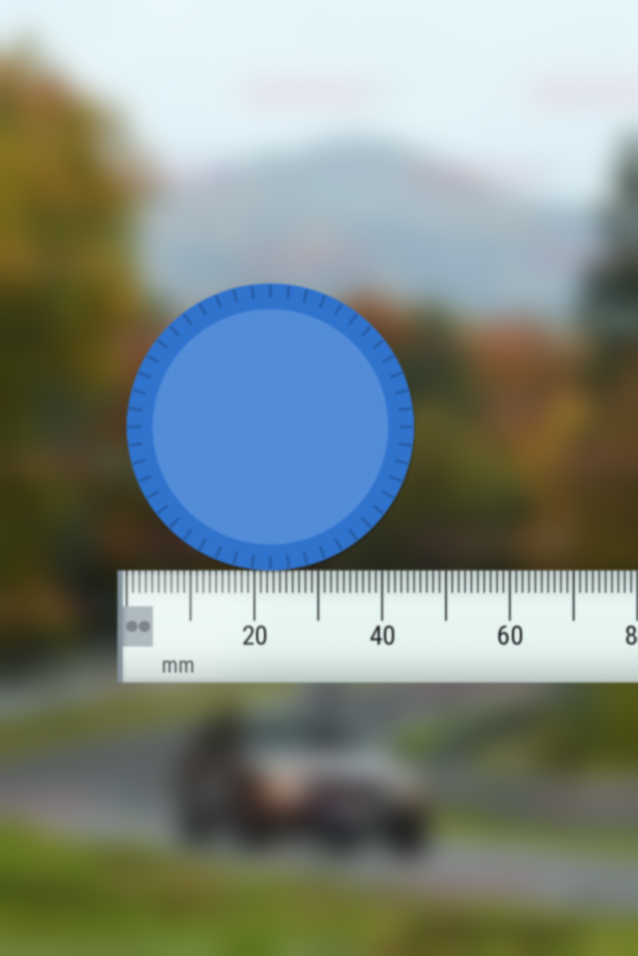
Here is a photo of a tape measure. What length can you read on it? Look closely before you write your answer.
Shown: 45 mm
